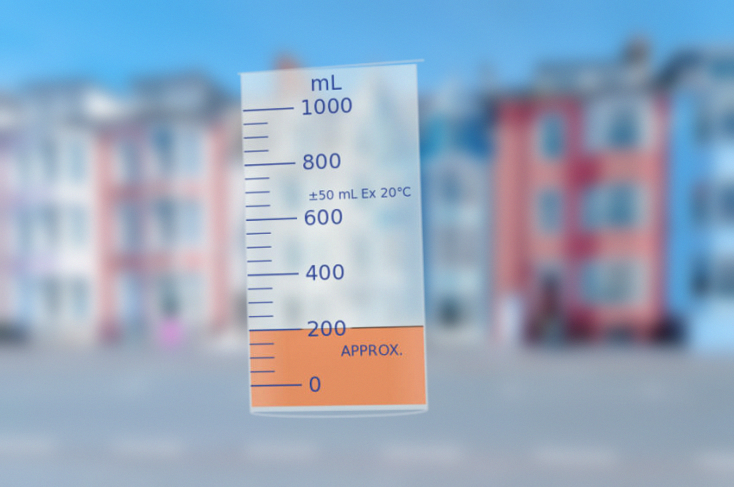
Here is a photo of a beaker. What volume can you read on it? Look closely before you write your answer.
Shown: 200 mL
